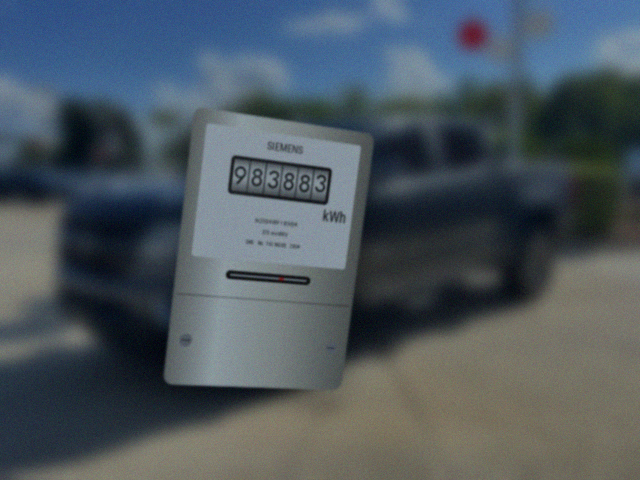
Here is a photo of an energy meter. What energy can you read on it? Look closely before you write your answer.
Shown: 983883 kWh
